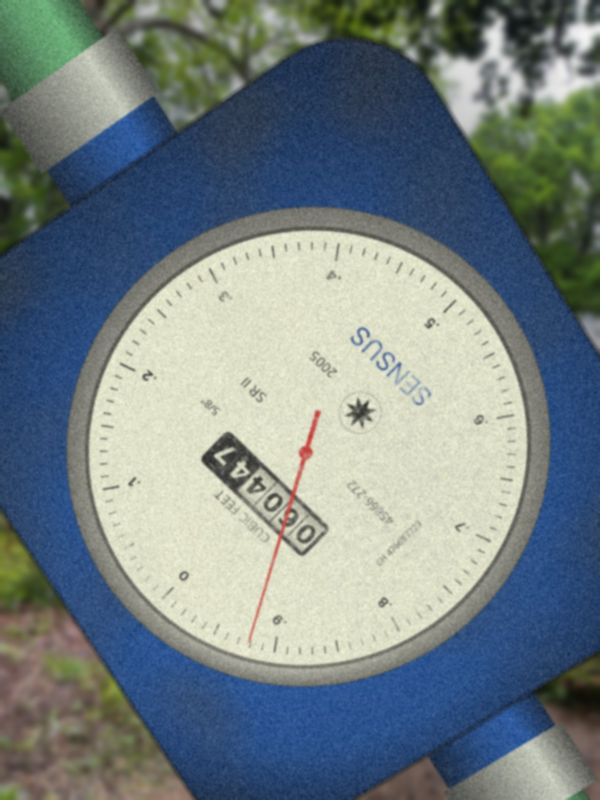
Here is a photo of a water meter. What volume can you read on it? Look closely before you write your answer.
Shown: 60446.92 ft³
